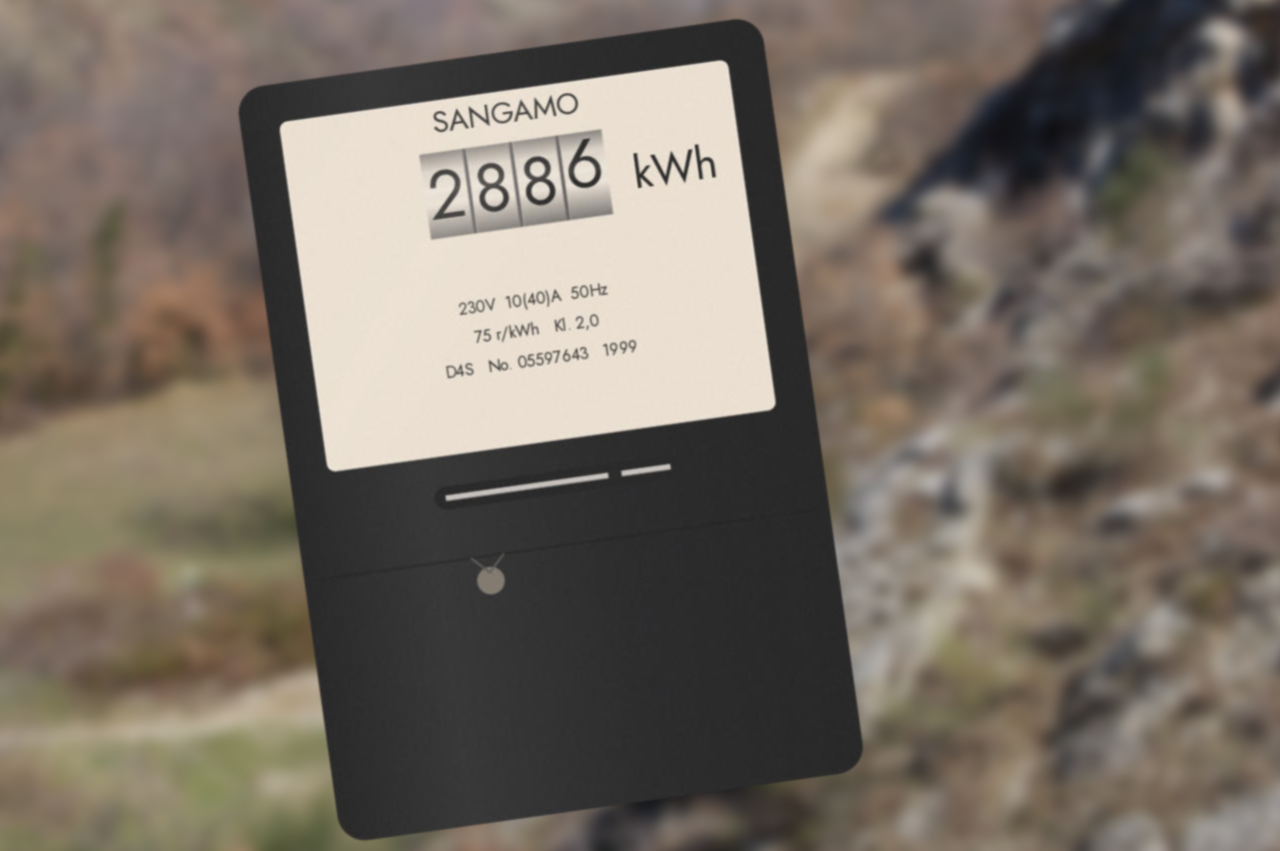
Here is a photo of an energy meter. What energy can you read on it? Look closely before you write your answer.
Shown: 2886 kWh
